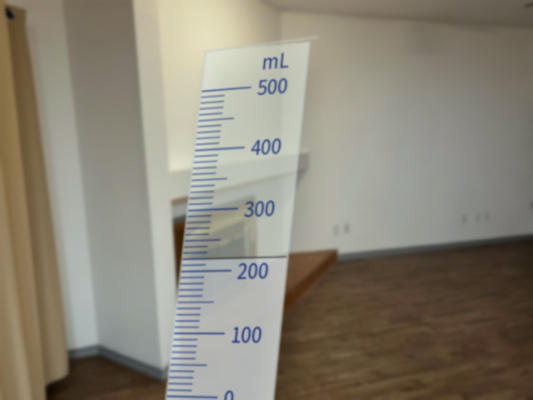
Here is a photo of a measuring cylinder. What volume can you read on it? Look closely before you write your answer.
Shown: 220 mL
